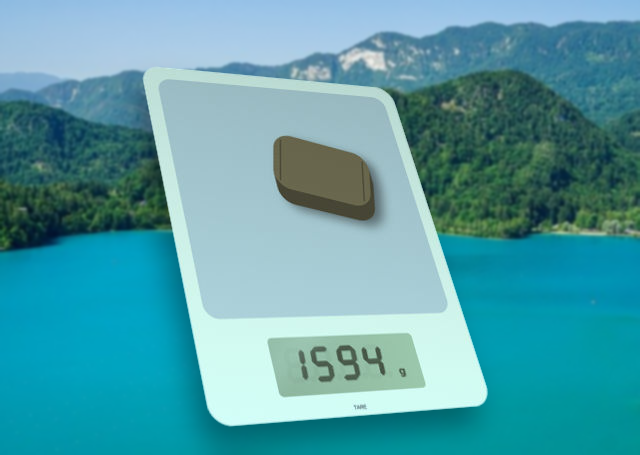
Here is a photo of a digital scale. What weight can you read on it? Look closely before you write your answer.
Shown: 1594 g
